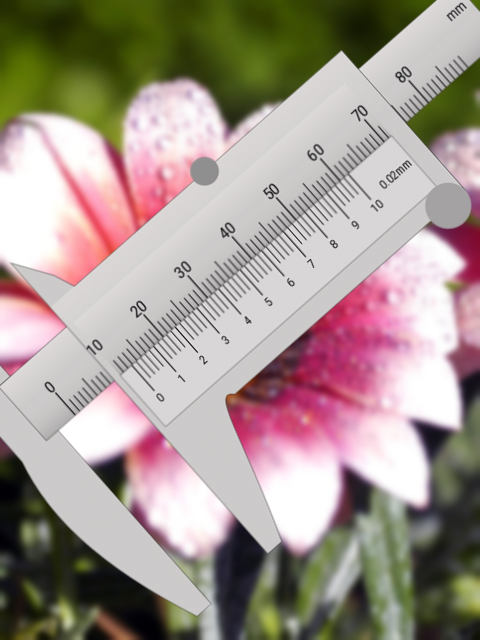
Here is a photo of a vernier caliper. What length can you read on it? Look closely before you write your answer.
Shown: 12.8 mm
